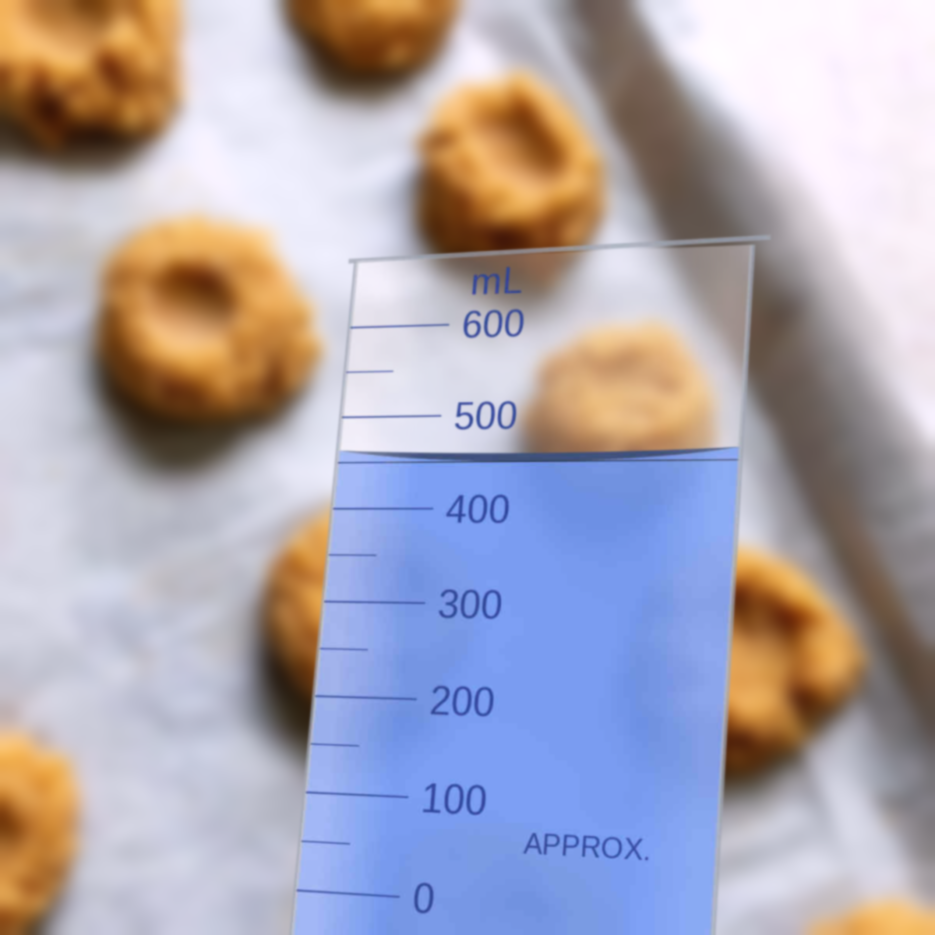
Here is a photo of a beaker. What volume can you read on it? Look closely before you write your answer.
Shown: 450 mL
